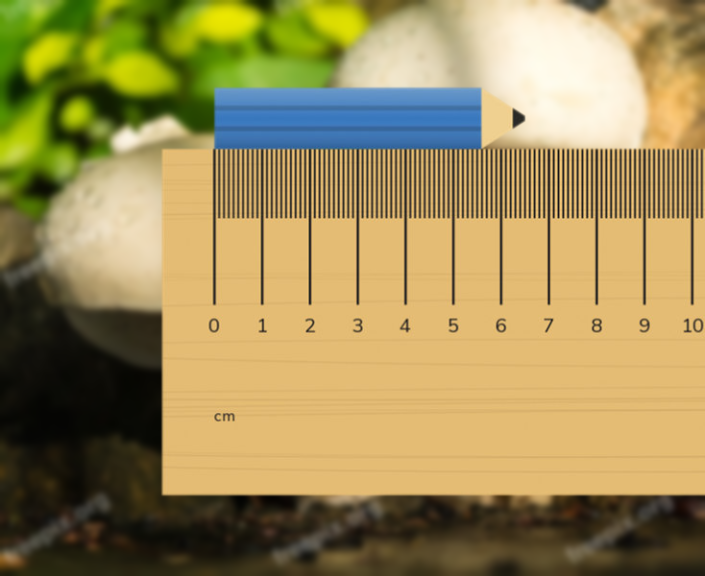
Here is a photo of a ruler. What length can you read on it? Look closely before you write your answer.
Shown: 6.5 cm
